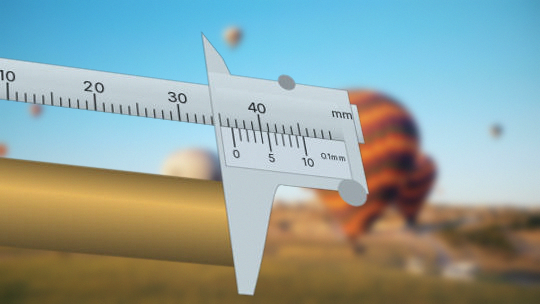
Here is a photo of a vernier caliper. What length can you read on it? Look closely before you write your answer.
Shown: 36.4 mm
